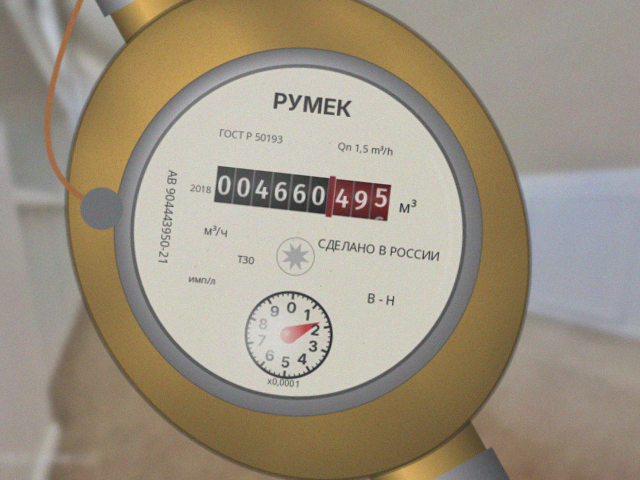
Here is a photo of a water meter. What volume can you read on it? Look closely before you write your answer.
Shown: 4660.4951 m³
